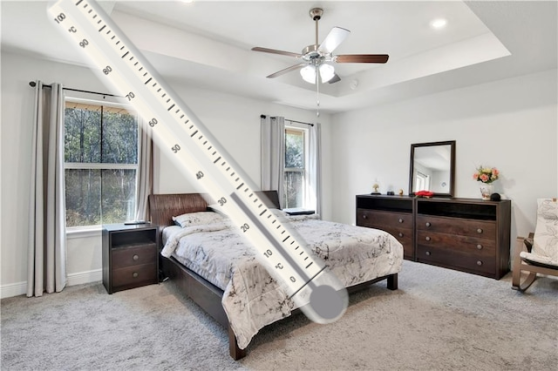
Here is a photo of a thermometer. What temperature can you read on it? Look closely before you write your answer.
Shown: 30 °C
